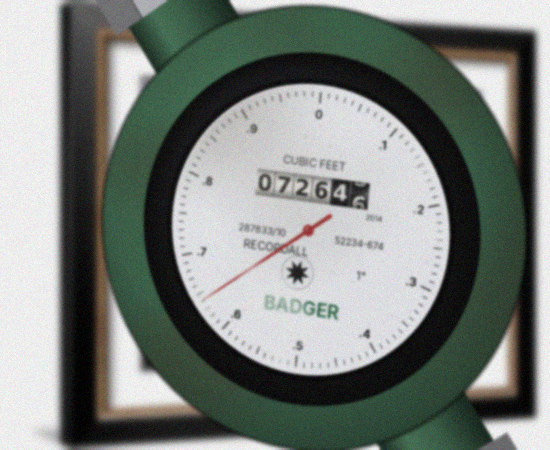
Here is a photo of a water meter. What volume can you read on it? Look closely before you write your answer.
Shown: 72645.64 ft³
